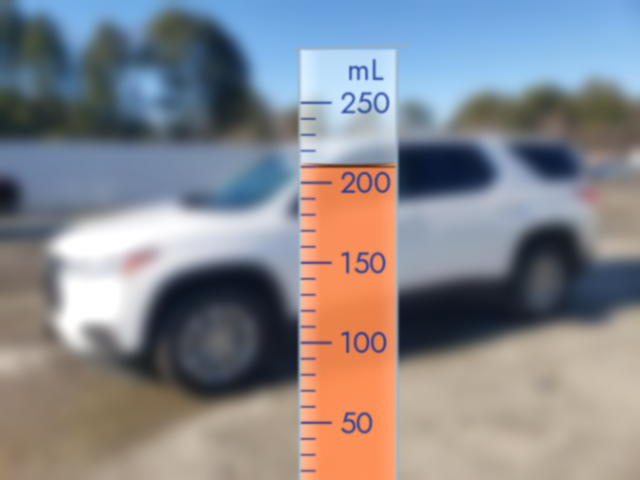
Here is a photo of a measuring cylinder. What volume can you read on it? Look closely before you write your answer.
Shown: 210 mL
